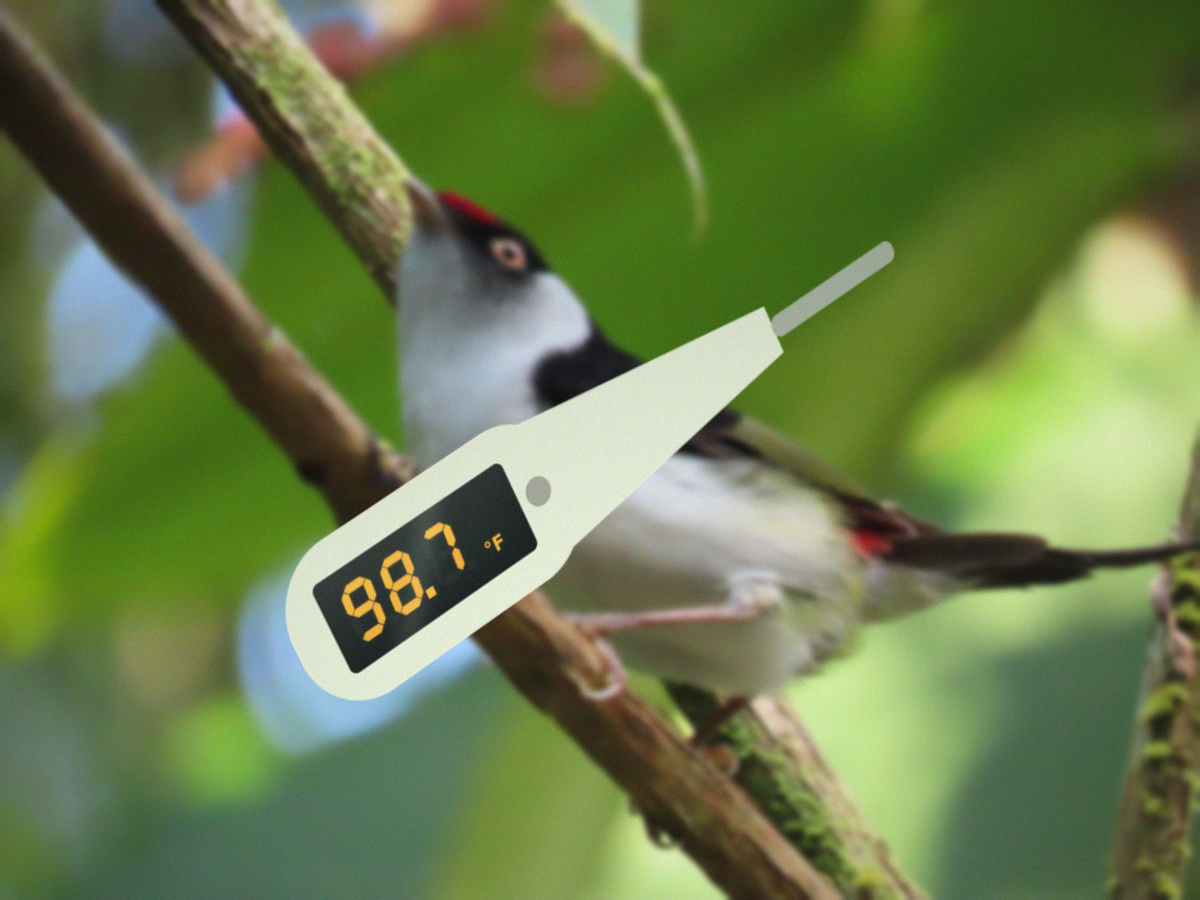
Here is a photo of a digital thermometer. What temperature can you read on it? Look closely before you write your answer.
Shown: 98.7 °F
